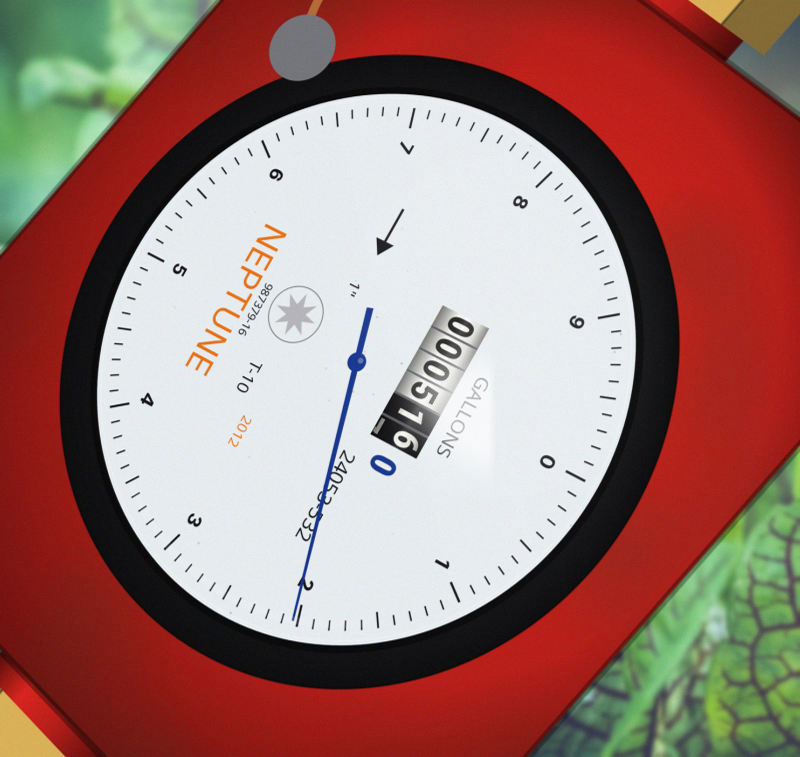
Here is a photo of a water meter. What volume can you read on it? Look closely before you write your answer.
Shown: 5162.0 gal
